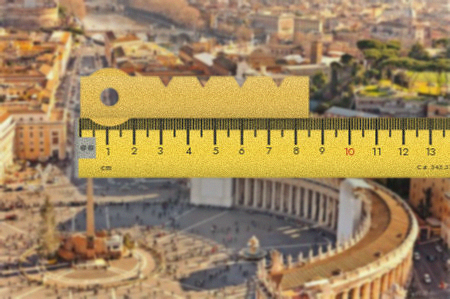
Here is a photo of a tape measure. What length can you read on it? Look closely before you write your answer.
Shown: 8.5 cm
